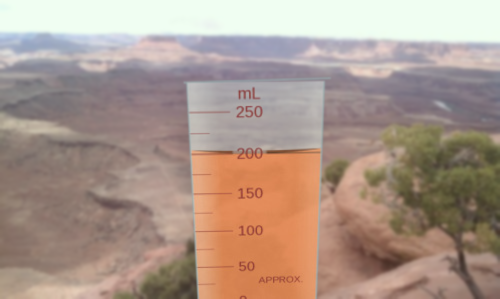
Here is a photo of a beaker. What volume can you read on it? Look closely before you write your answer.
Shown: 200 mL
